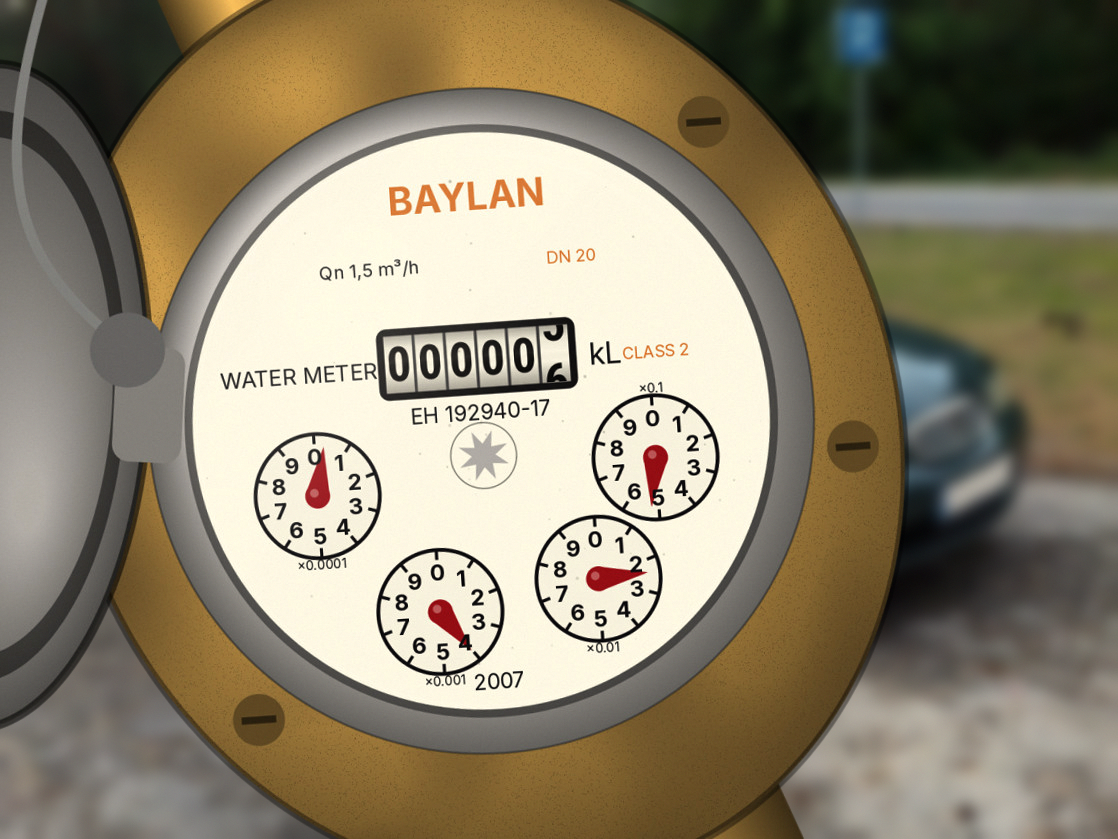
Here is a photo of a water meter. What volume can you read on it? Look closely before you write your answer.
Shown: 5.5240 kL
